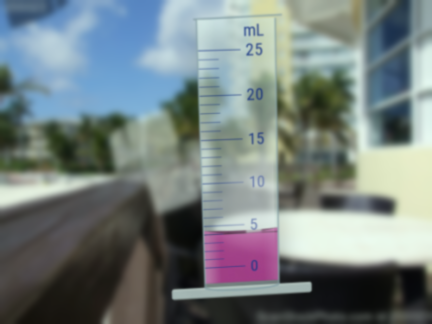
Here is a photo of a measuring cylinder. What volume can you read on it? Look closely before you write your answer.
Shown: 4 mL
